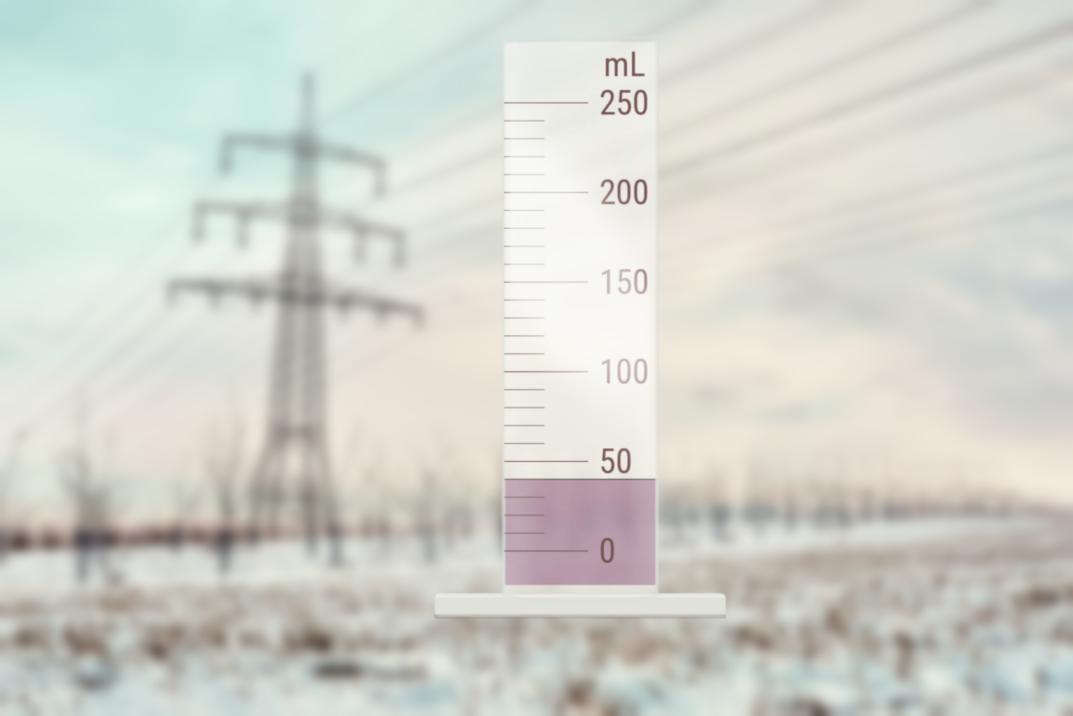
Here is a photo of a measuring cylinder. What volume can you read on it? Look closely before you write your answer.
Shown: 40 mL
